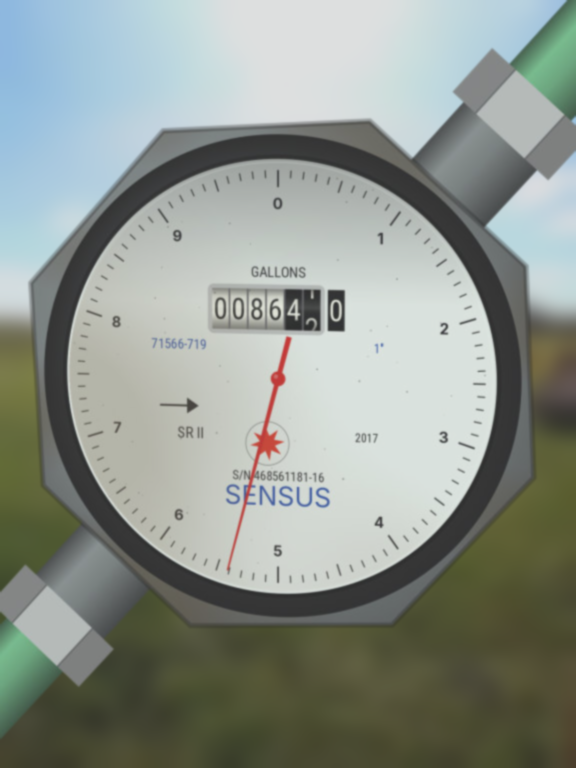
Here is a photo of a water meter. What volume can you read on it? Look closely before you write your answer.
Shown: 86415.4 gal
